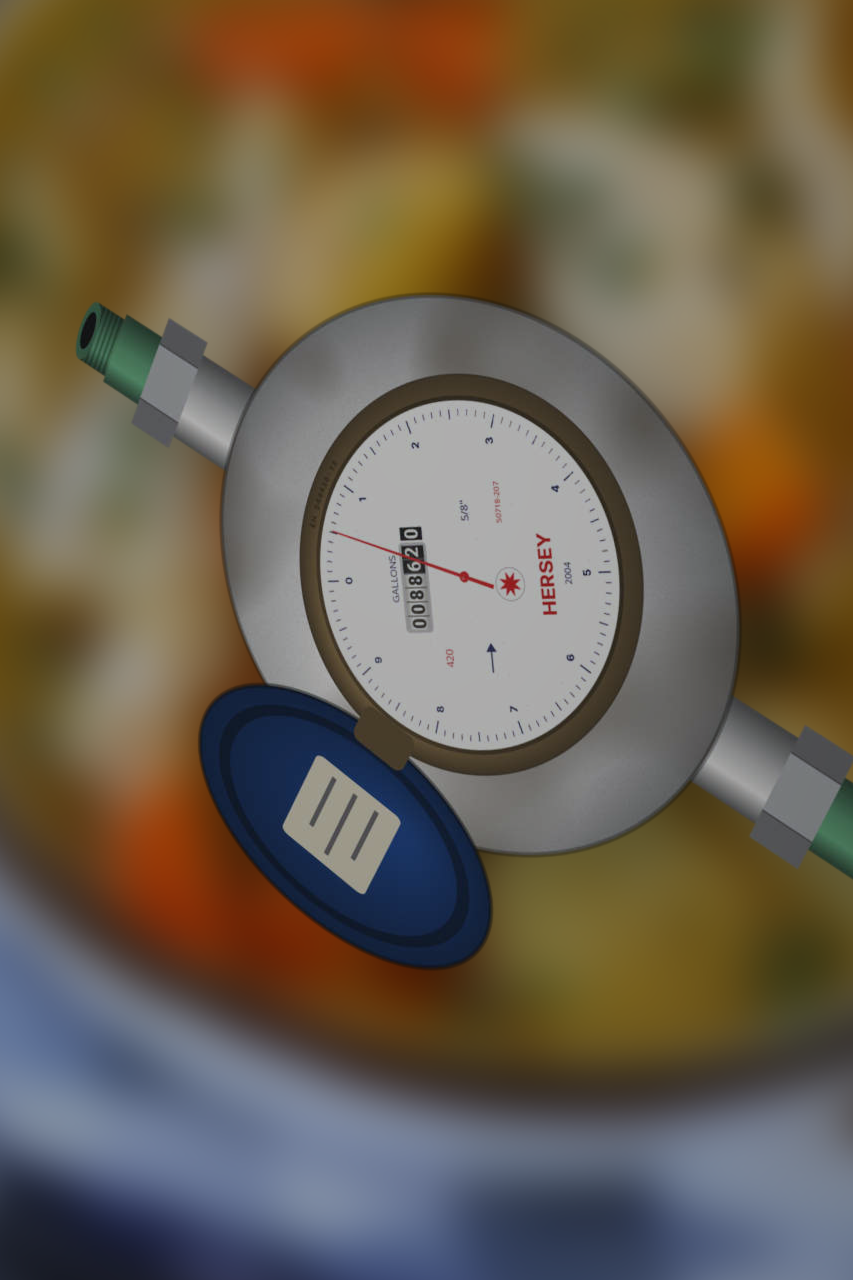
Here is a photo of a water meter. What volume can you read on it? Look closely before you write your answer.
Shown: 88620.5 gal
